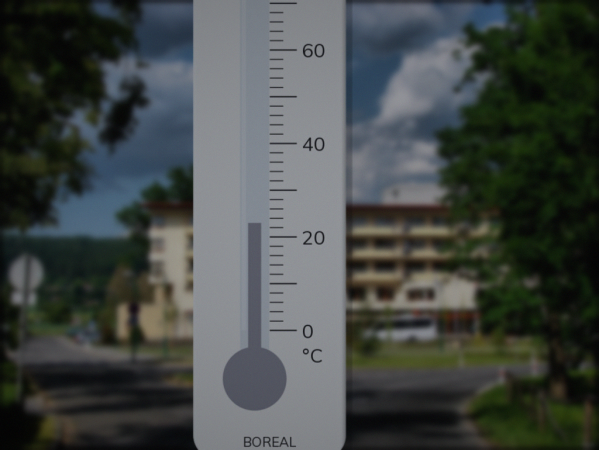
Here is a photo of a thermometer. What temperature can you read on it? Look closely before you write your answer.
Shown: 23 °C
